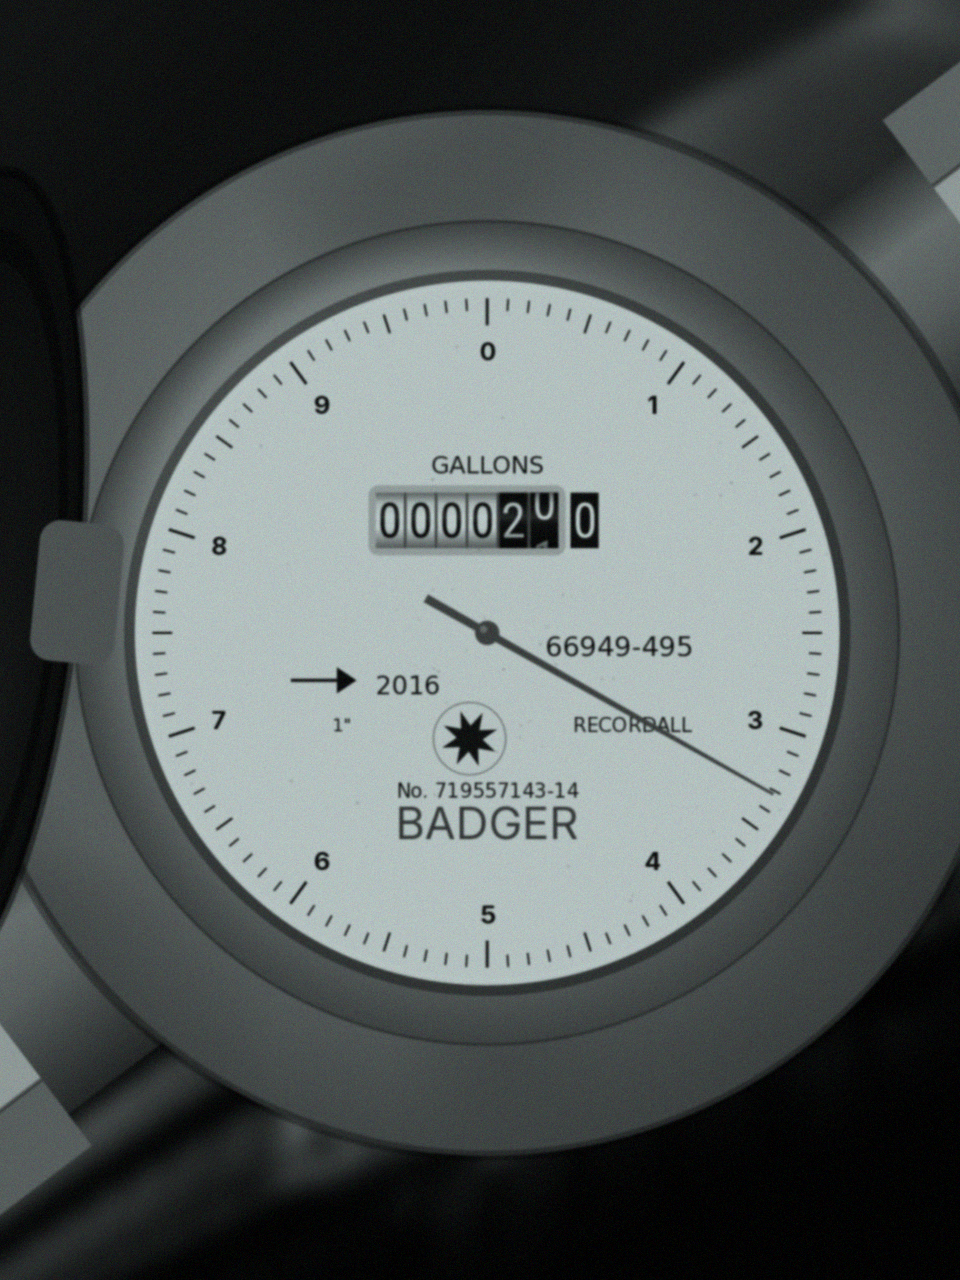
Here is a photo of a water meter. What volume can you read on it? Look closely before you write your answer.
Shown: 203.3 gal
